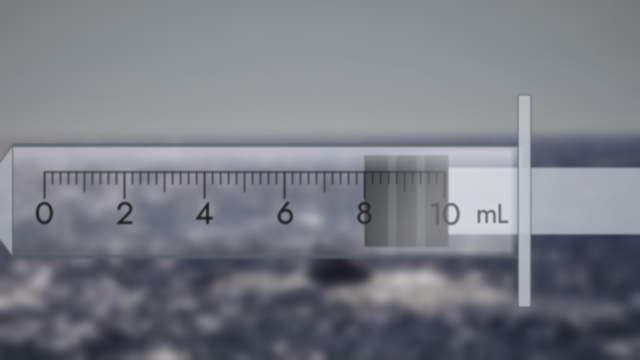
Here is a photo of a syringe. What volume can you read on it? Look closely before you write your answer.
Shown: 8 mL
